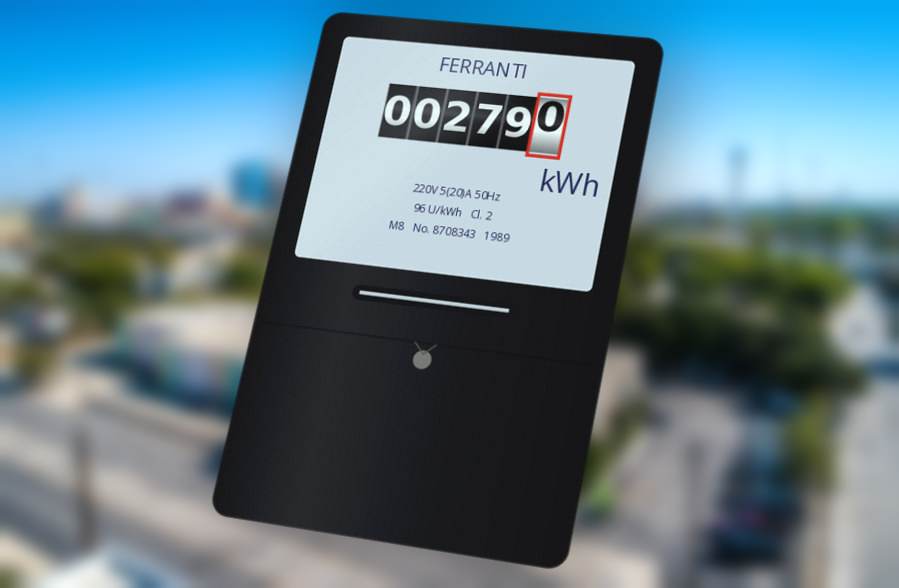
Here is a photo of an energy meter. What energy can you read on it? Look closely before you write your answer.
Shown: 279.0 kWh
